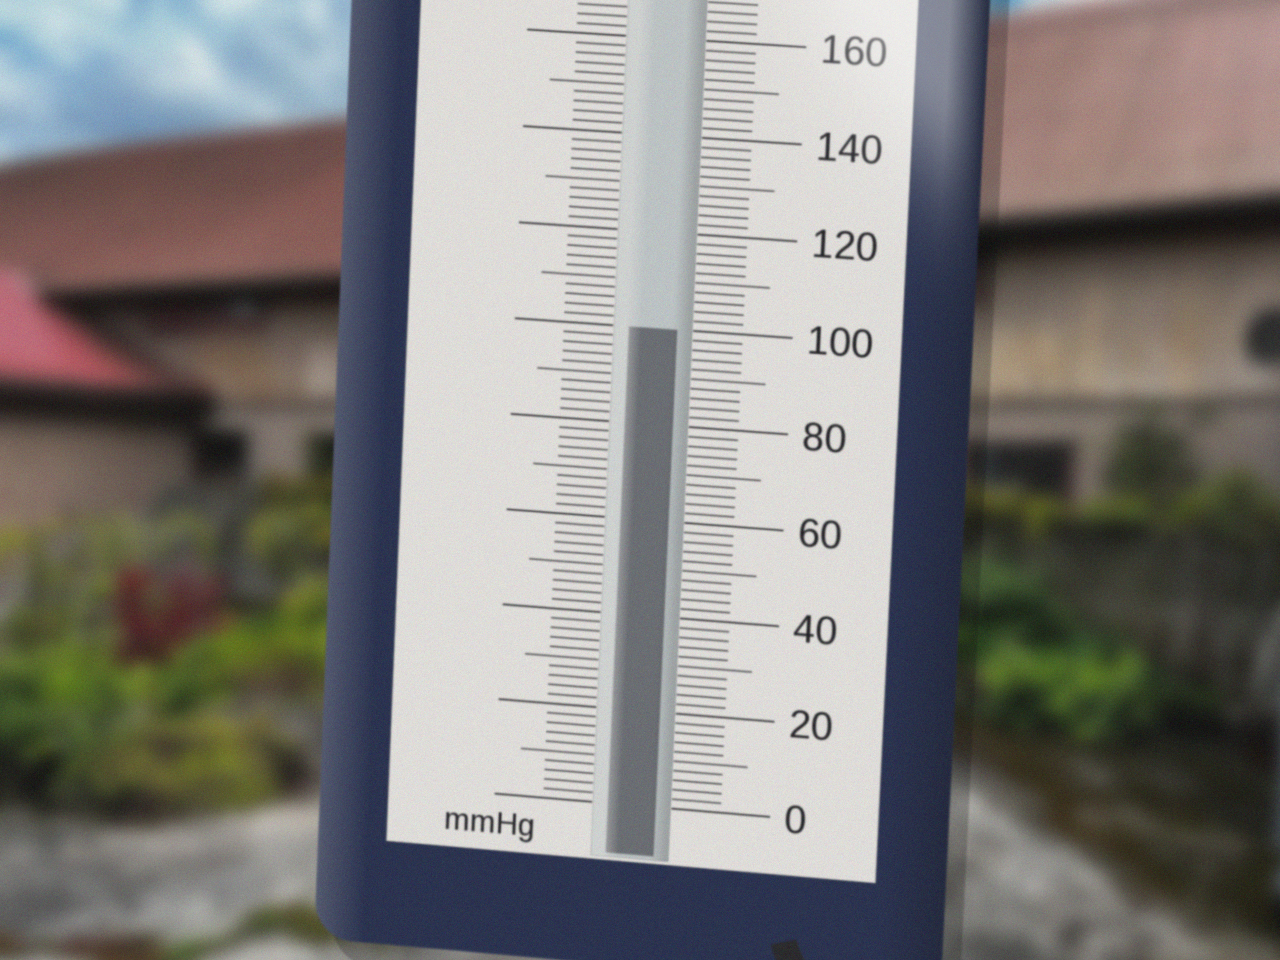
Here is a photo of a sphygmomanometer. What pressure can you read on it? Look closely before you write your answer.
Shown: 100 mmHg
